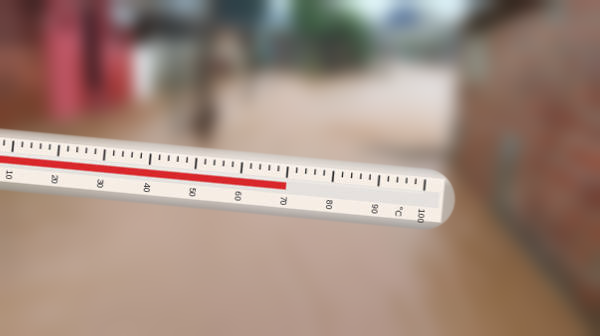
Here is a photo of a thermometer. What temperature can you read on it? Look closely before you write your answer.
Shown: 70 °C
